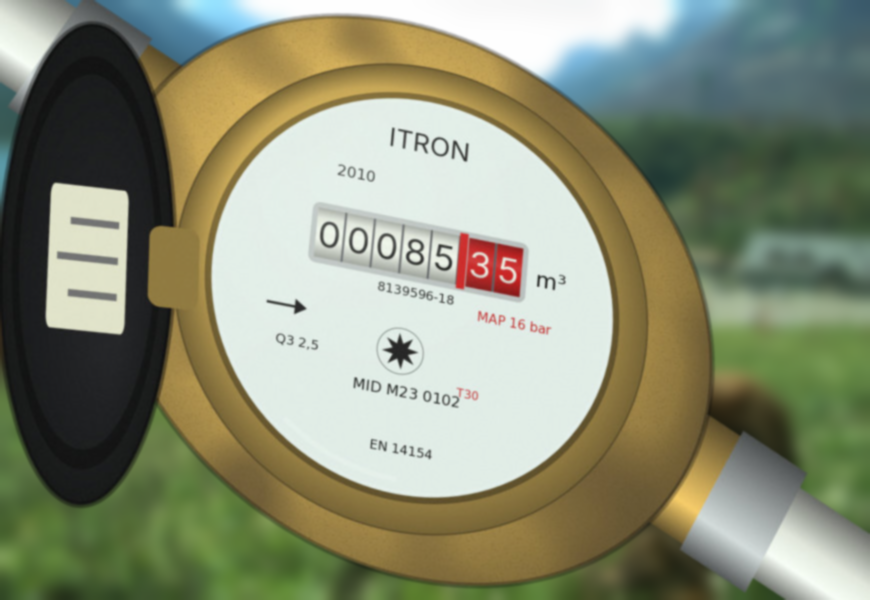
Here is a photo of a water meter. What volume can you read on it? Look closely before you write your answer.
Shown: 85.35 m³
